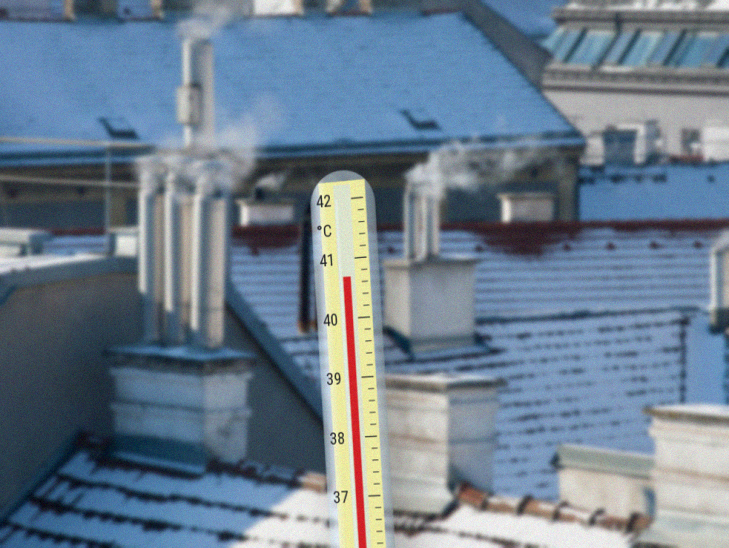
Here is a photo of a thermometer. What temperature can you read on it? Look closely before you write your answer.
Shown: 40.7 °C
